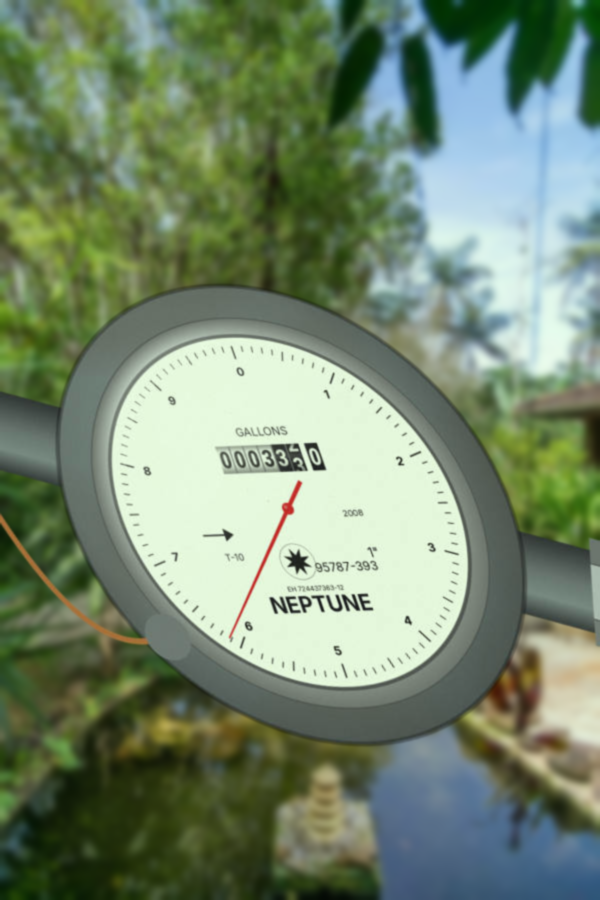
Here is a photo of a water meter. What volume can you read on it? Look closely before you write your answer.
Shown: 3326.1 gal
